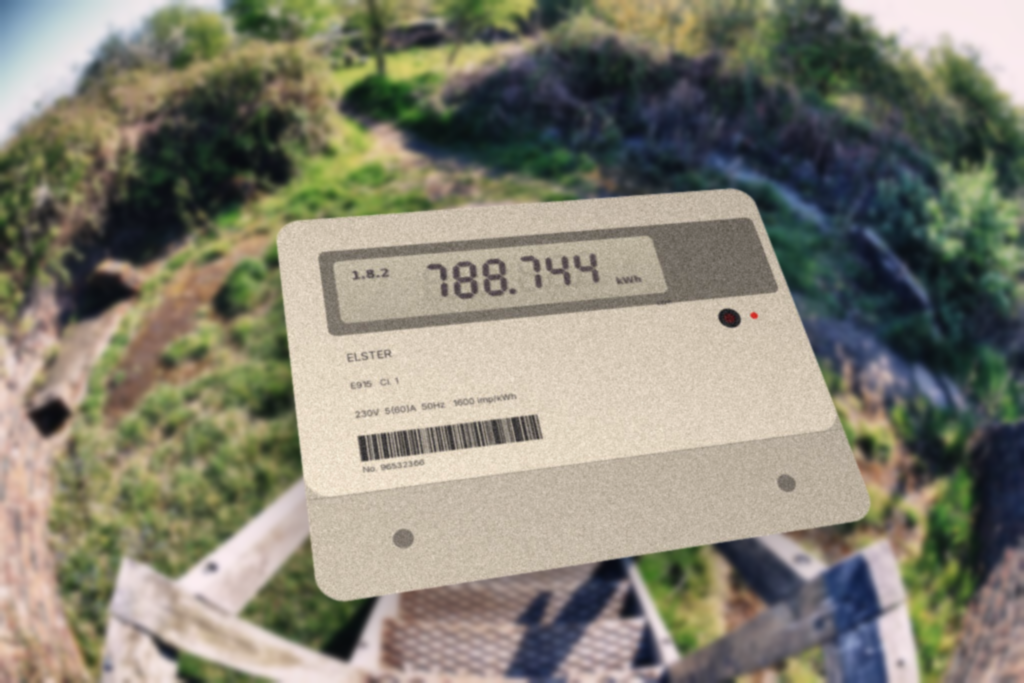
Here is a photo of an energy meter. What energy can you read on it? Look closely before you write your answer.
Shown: 788.744 kWh
